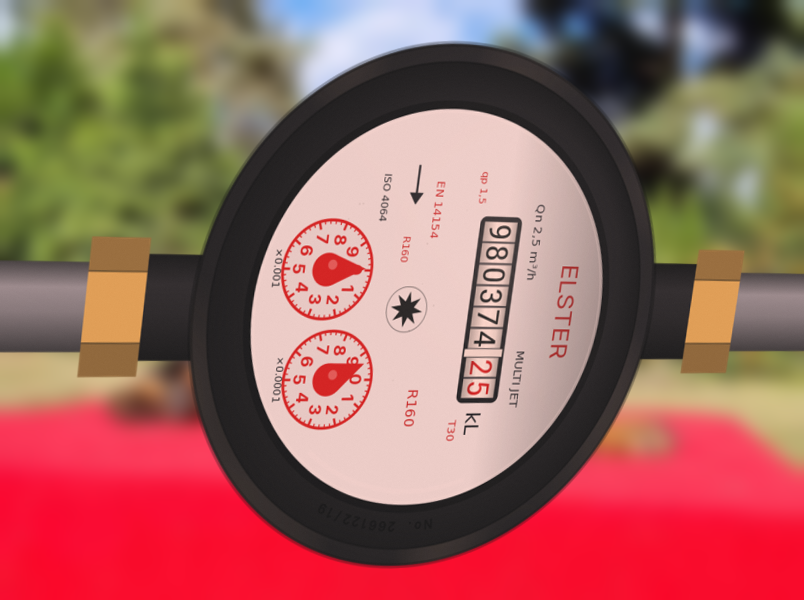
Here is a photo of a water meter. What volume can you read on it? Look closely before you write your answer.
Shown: 980374.2499 kL
